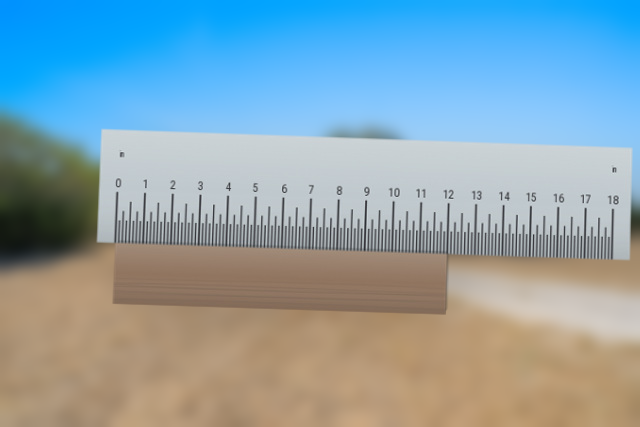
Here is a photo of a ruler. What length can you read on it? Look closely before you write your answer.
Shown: 12 in
